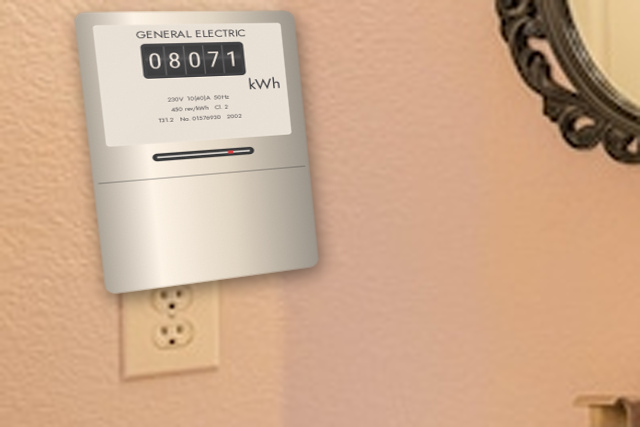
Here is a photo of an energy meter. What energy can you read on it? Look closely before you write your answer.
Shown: 8071 kWh
